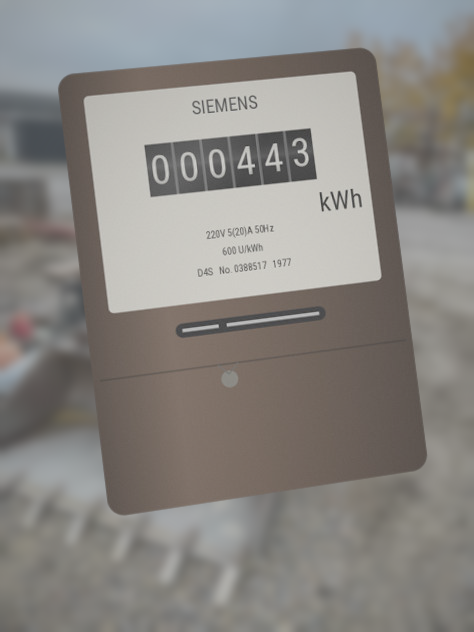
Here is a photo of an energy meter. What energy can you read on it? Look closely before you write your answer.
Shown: 443 kWh
